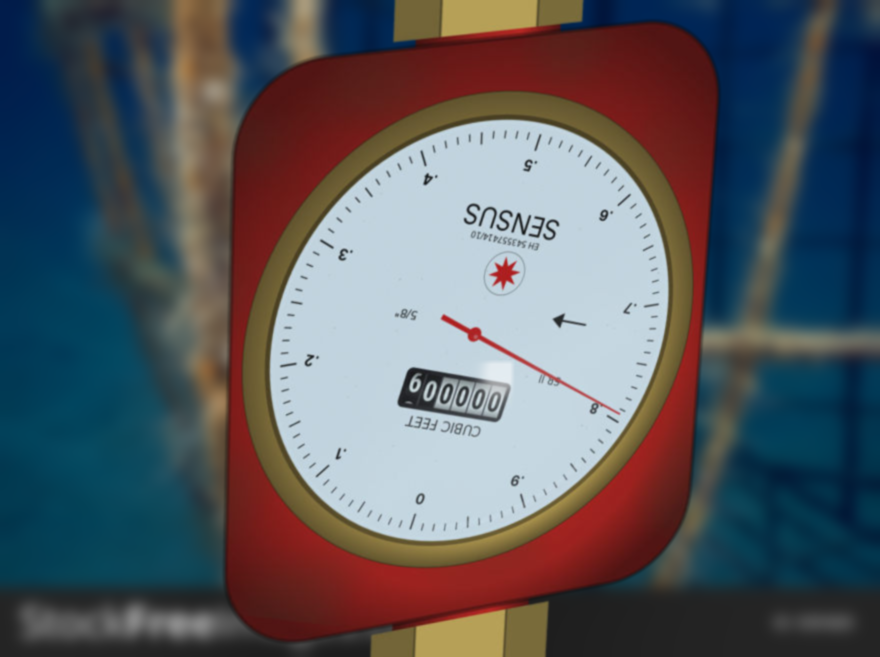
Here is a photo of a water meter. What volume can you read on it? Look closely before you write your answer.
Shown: 8.79 ft³
